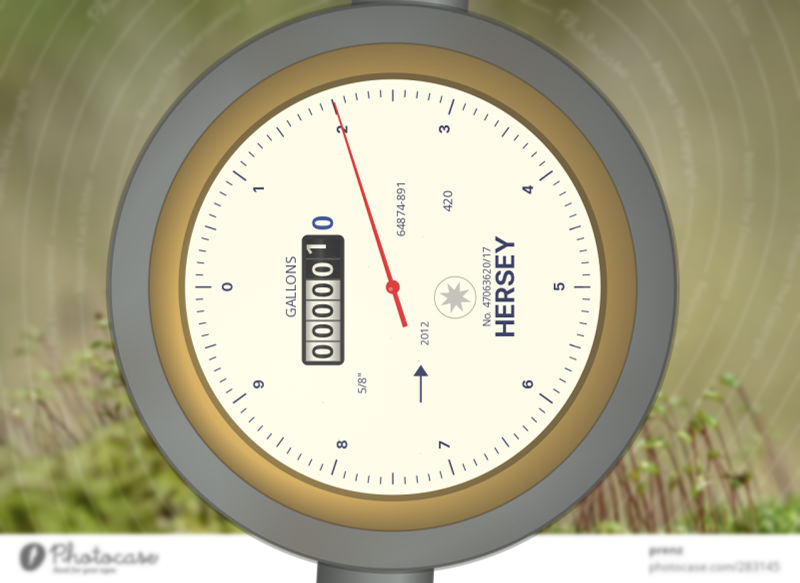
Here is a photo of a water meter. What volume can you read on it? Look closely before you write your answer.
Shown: 12.0 gal
